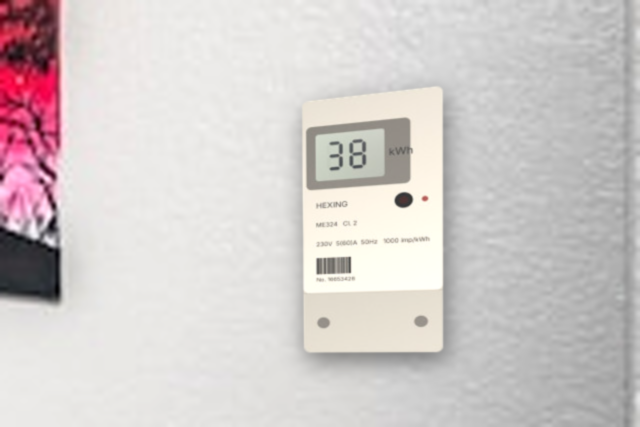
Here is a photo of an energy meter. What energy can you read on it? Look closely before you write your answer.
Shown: 38 kWh
